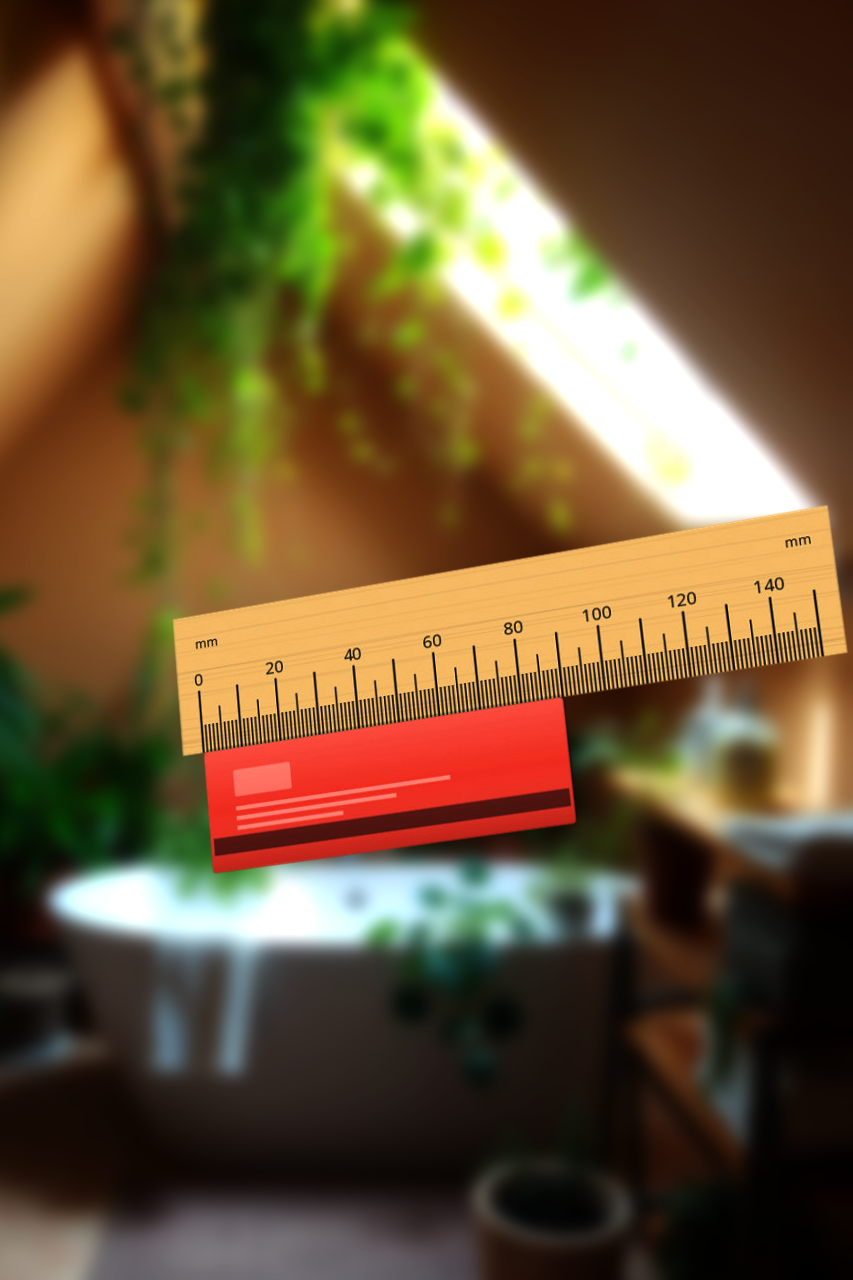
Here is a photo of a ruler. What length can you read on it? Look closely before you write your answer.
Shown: 90 mm
